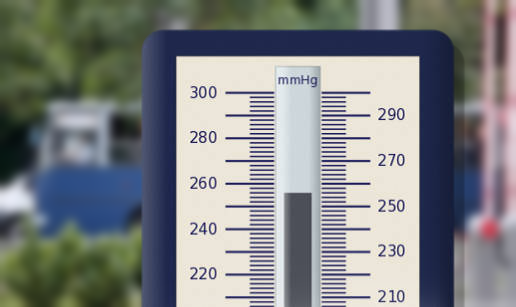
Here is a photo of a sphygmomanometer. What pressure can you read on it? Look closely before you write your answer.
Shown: 256 mmHg
